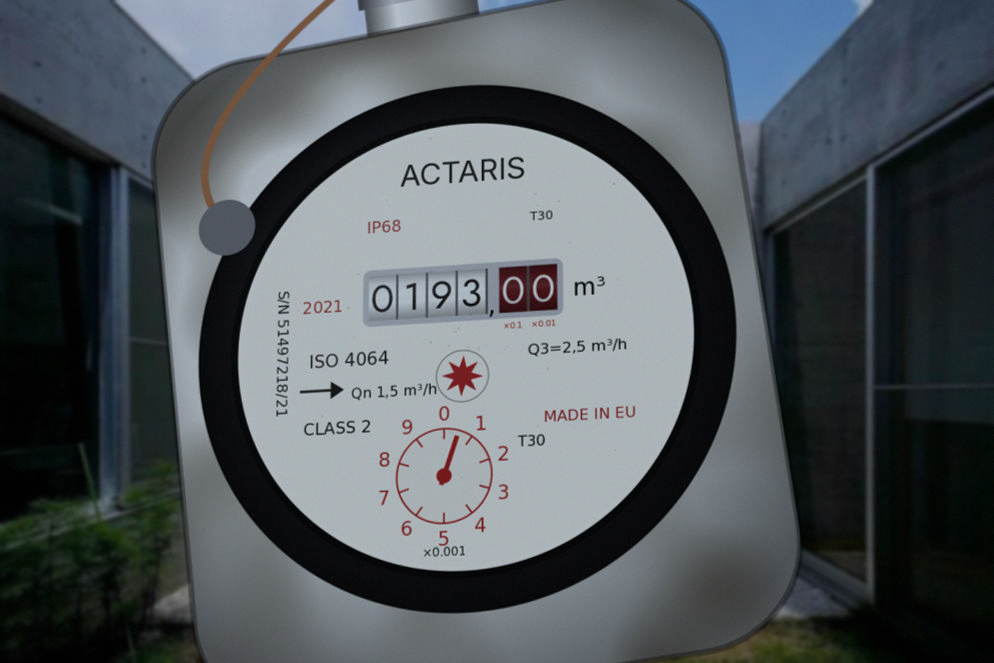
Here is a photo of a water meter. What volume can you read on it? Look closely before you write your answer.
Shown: 193.000 m³
